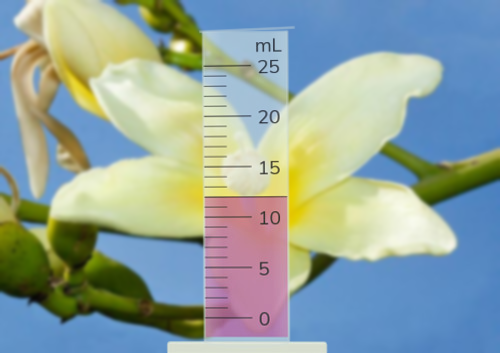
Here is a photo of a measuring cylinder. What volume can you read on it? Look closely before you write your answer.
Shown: 12 mL
